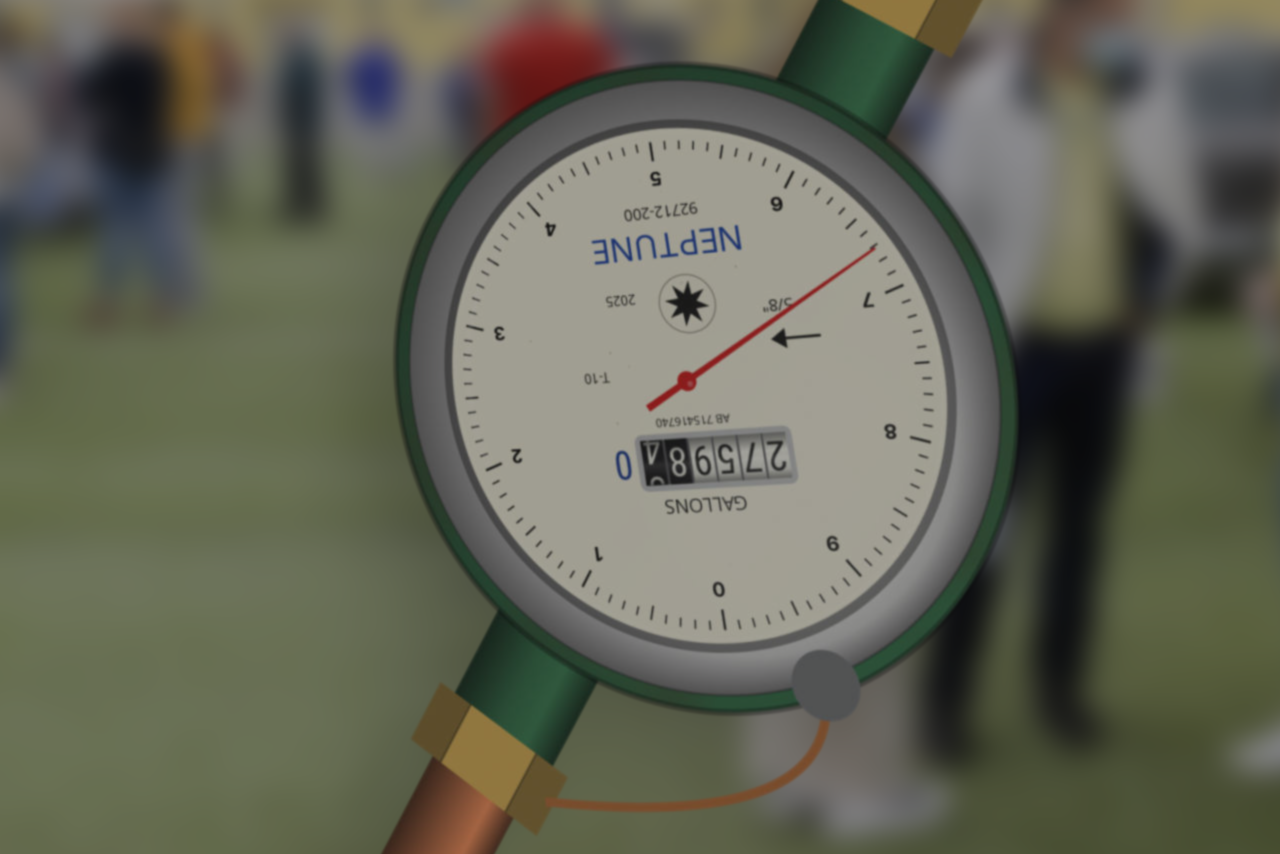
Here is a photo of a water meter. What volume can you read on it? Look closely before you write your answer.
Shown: 2759836.7 gal
